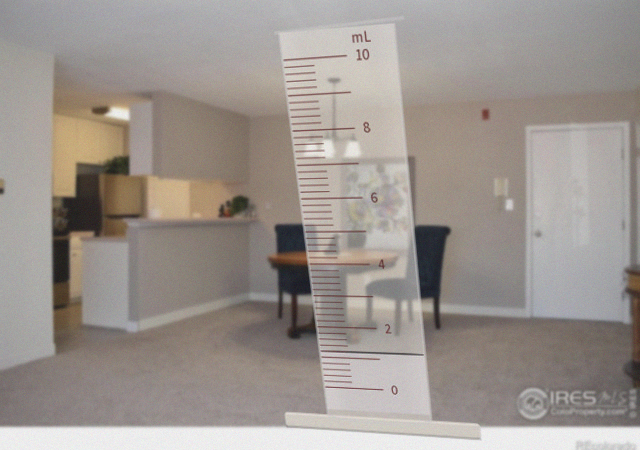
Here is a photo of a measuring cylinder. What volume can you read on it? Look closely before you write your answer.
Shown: 1.2 mL
